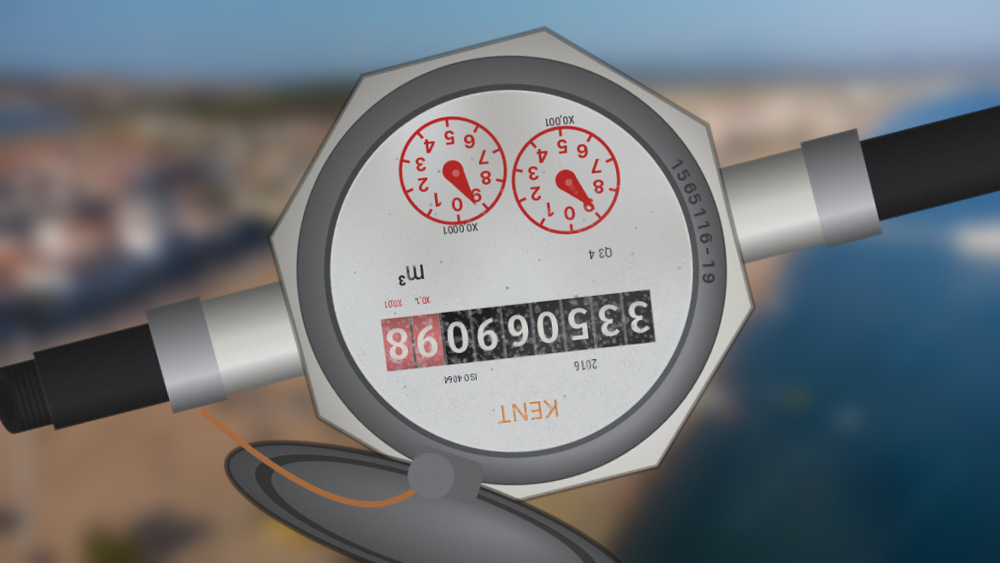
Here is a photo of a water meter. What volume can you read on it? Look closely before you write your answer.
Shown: 3350690.9889 m³
